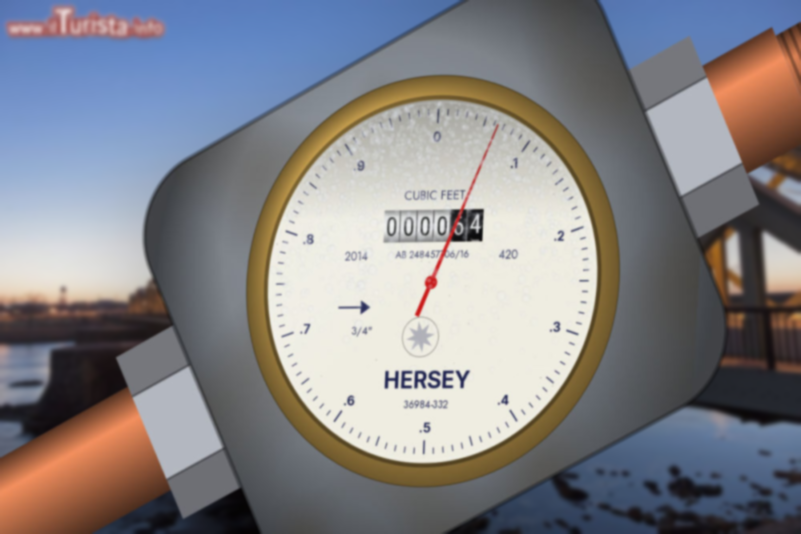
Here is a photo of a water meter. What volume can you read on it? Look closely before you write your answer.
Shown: 64.06 ft³
